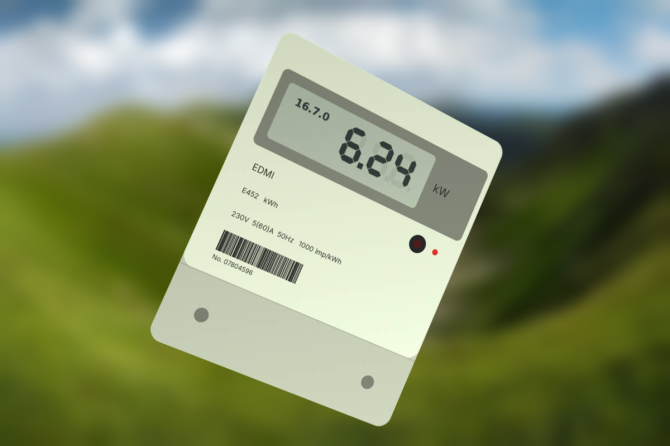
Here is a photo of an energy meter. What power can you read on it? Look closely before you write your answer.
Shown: 6.24 kW
